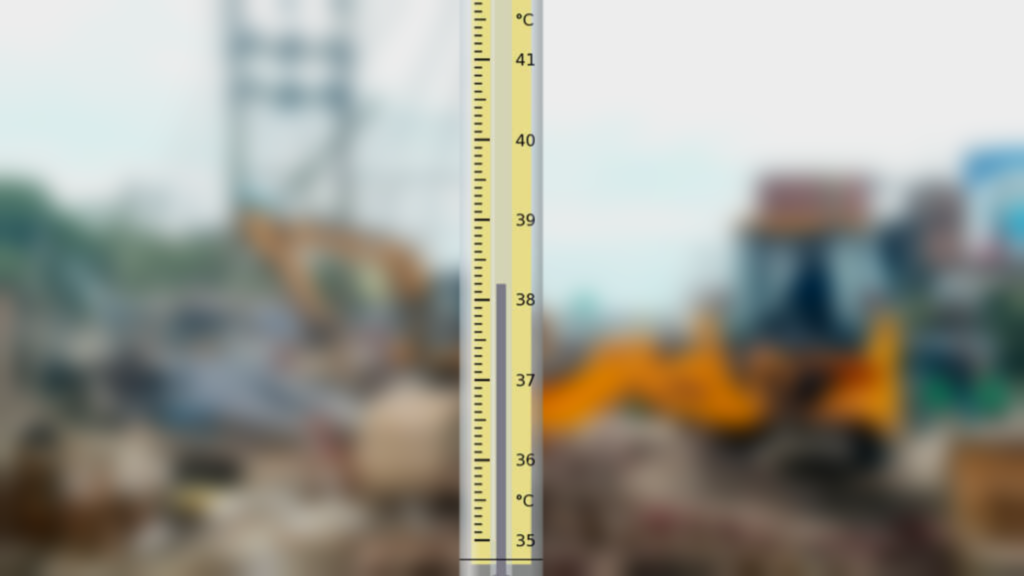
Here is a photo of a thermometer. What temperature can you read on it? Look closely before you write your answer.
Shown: 38.2 °C
